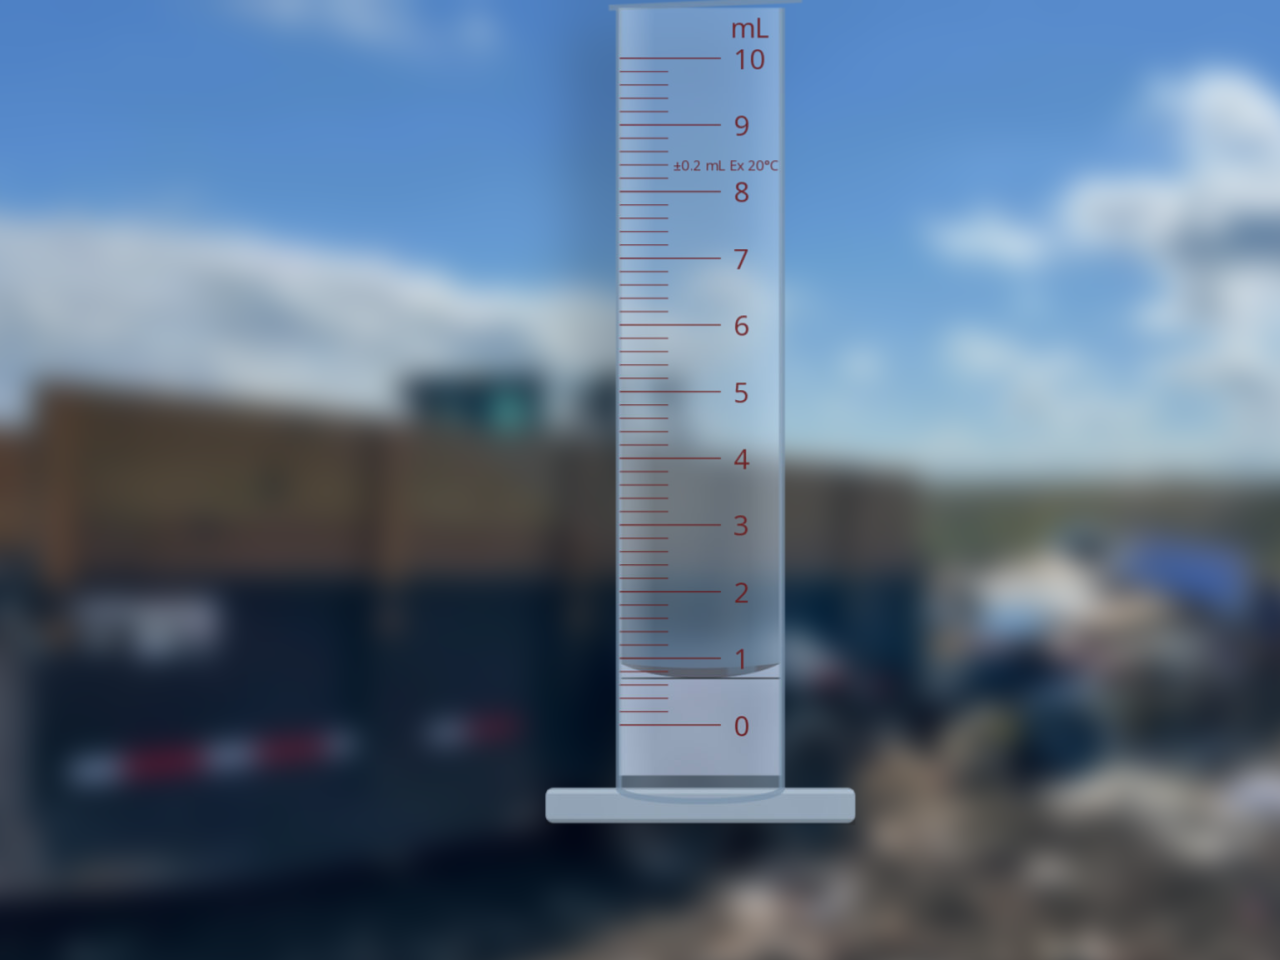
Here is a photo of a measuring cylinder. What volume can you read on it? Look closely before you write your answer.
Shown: 0.7 mL
